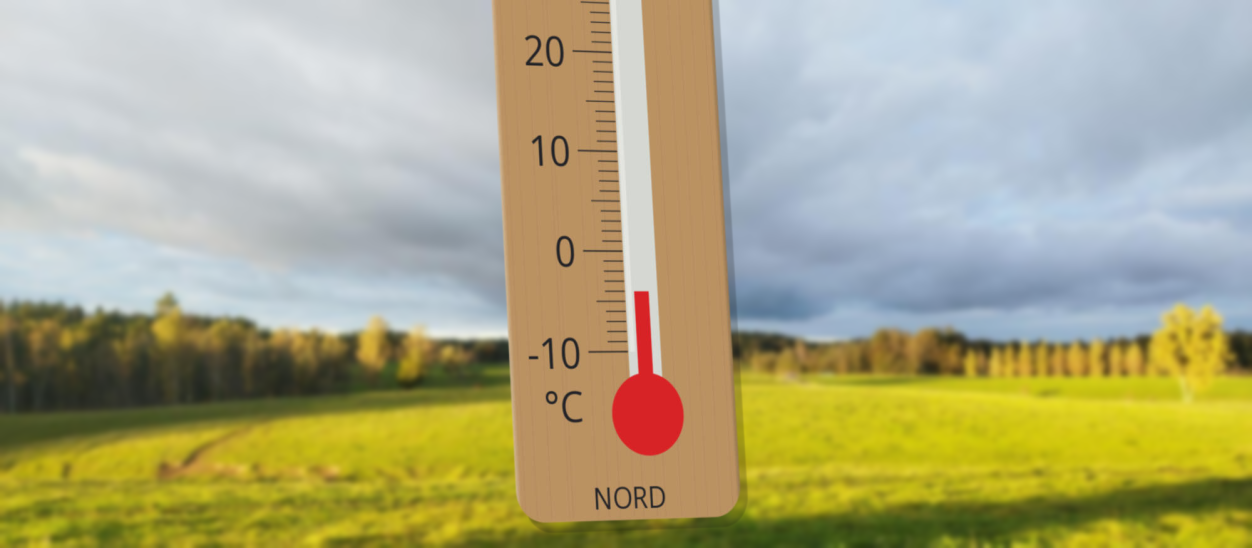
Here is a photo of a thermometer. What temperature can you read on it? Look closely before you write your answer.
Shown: -4 °C
